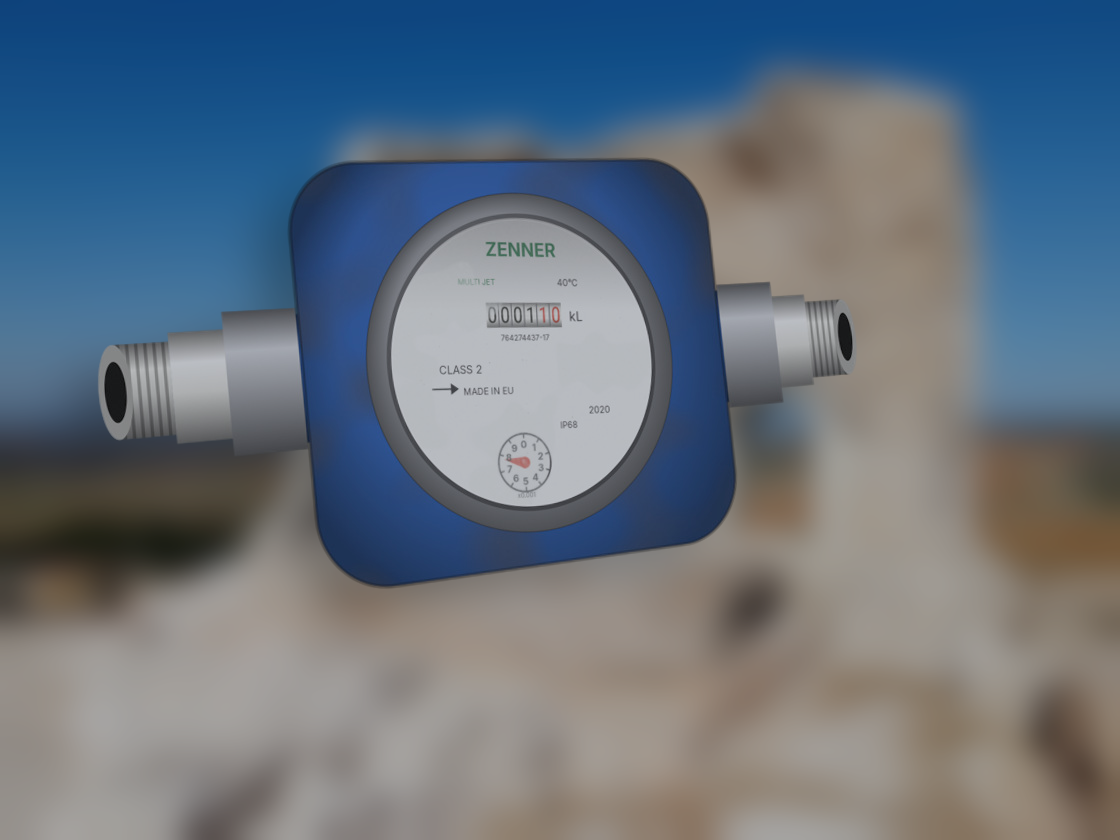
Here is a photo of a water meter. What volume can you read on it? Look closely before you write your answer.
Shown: 1.107 kL
